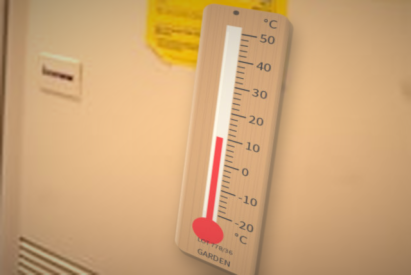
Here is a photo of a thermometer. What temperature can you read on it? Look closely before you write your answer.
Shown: 10 °C
